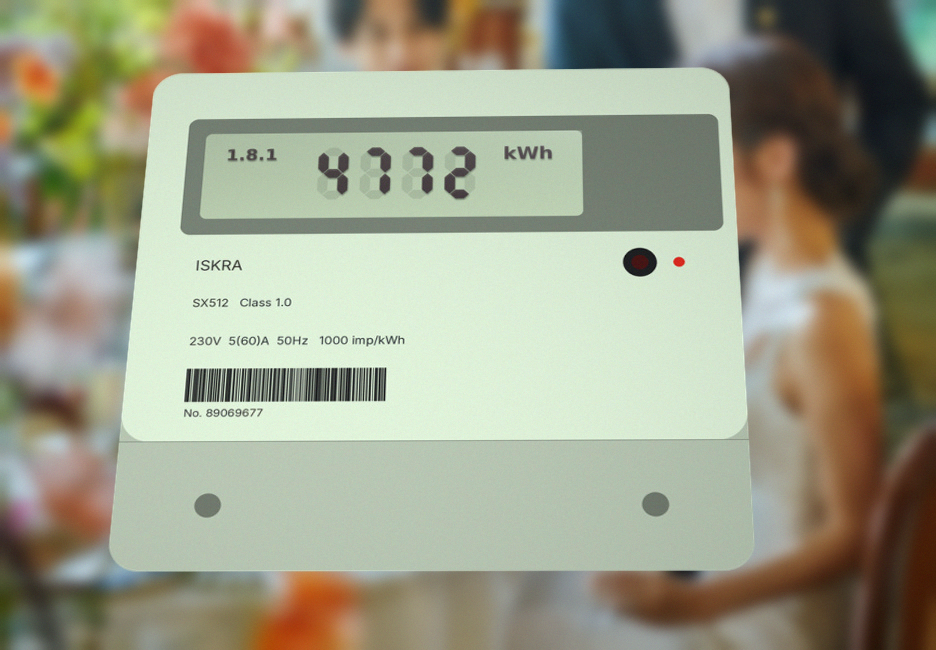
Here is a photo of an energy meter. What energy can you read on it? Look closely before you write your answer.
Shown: 4772 kWh
